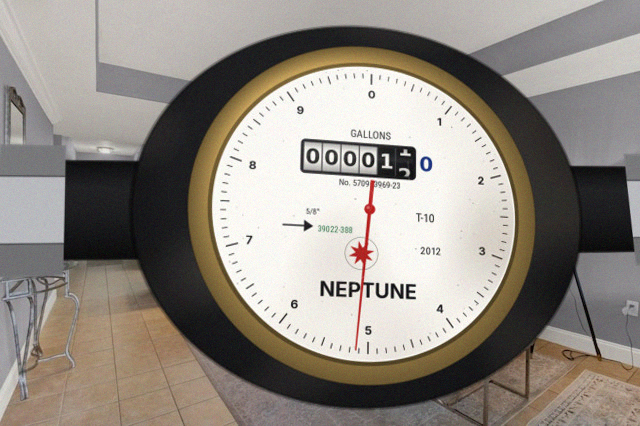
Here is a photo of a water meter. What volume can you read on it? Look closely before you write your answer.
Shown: 115.1 gal
